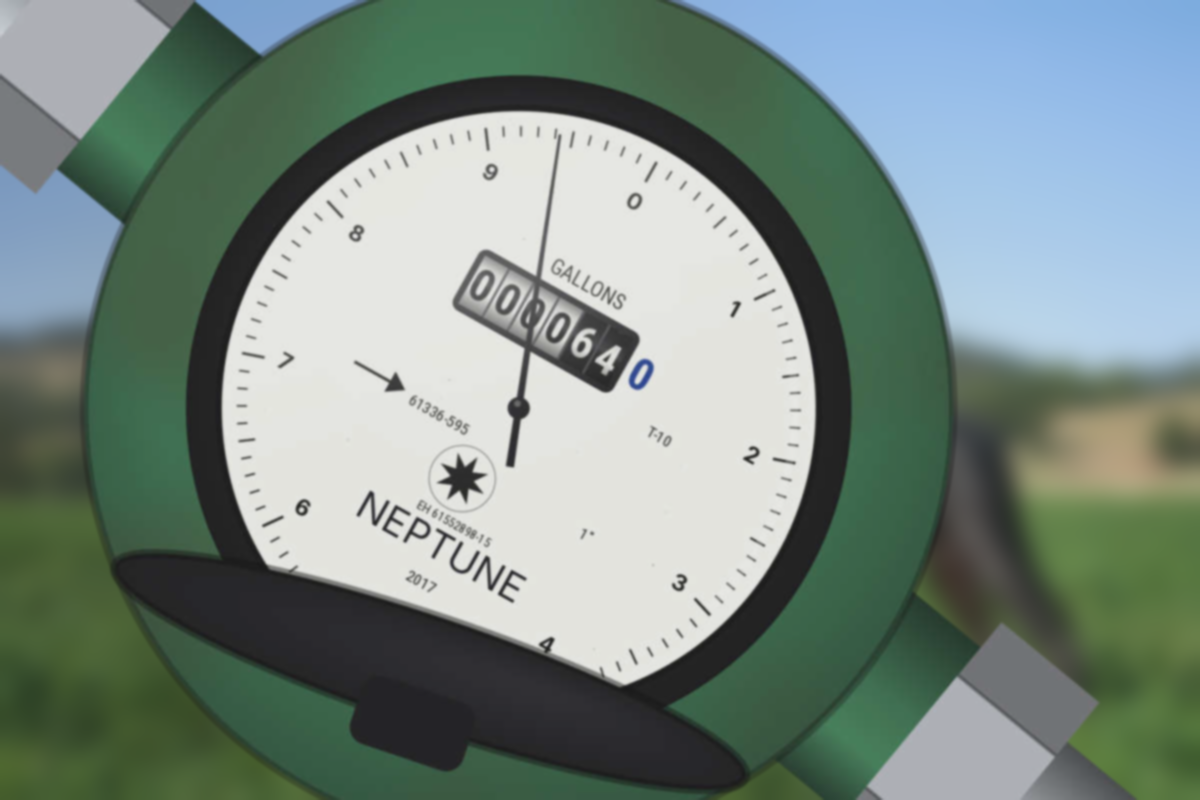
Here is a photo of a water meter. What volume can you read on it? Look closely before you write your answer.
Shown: 639.4 gal
